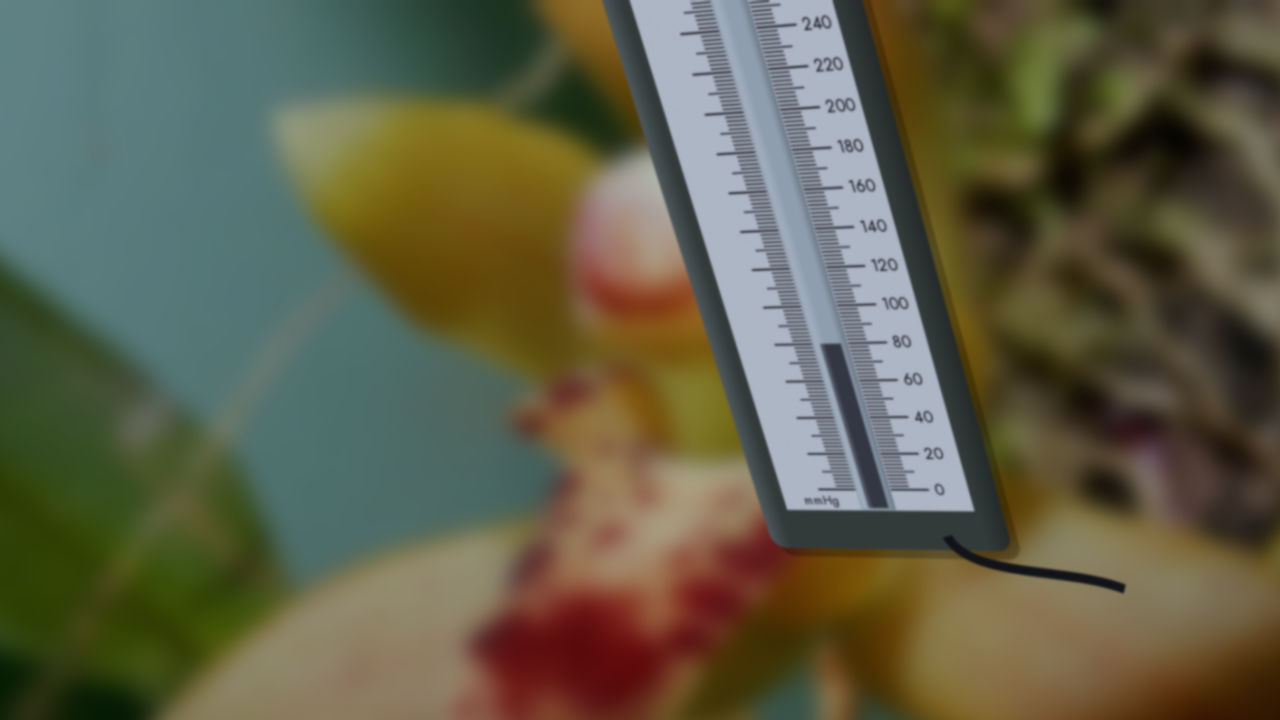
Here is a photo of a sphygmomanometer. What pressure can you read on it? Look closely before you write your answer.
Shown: 80 mmHg
